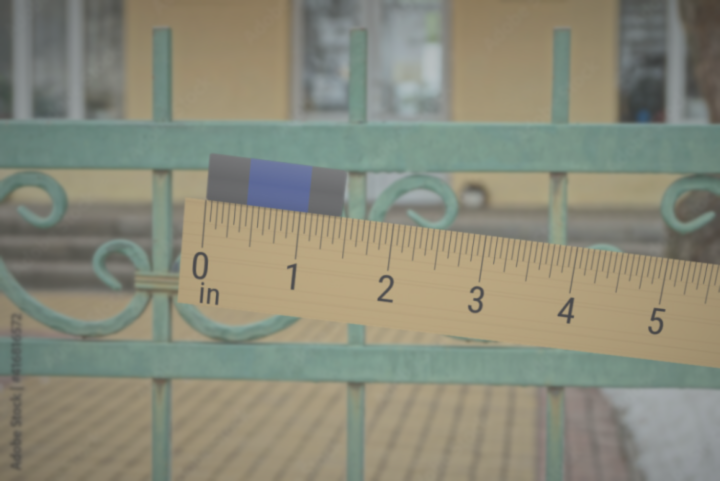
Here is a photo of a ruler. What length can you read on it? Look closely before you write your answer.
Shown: 1.4375 in
